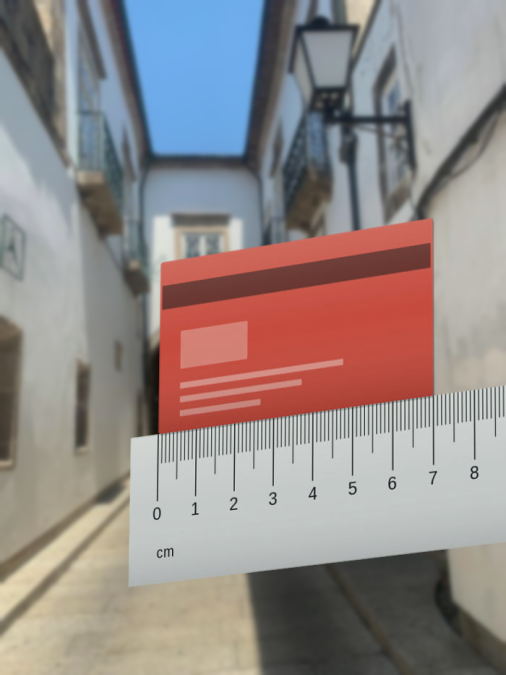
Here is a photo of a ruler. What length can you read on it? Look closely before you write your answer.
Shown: 7 cm
